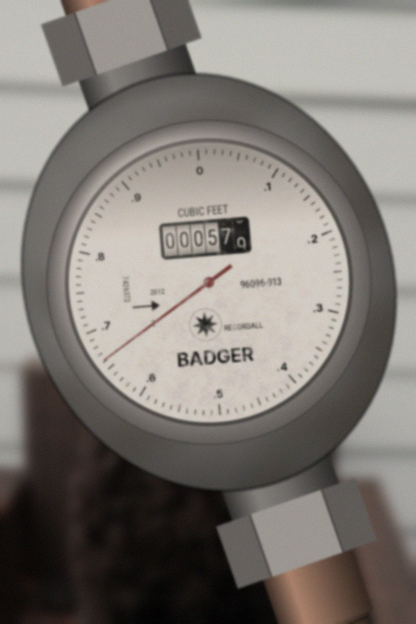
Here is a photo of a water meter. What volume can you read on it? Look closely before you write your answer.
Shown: 578.66 ft³
